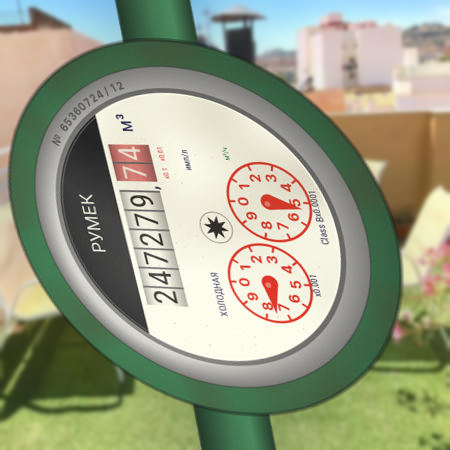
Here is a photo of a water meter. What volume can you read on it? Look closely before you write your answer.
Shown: 247279.7475 m³
